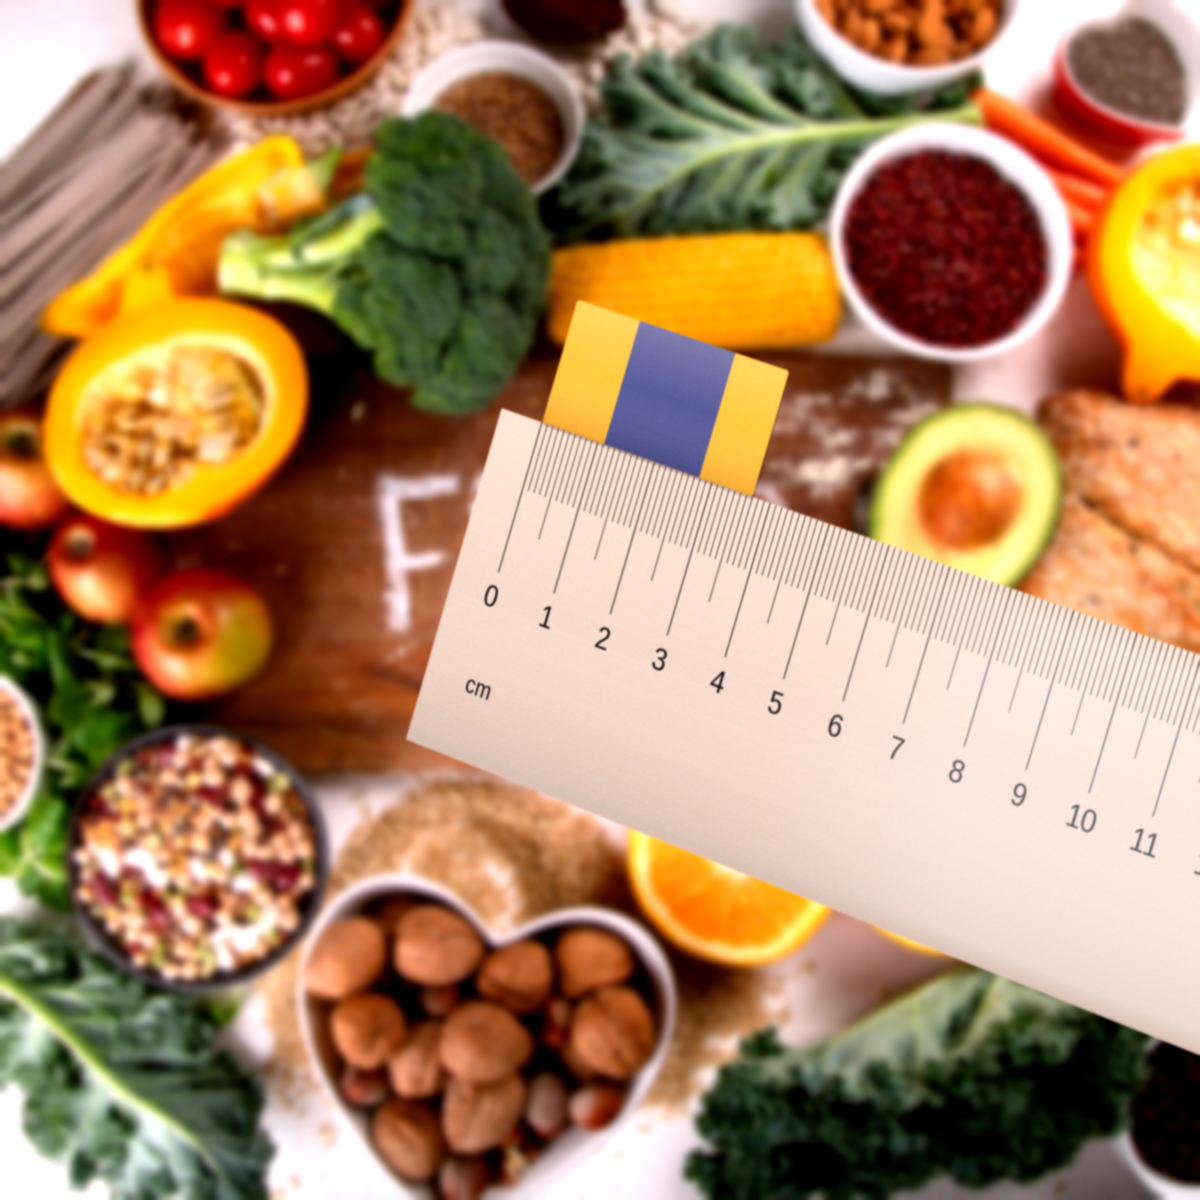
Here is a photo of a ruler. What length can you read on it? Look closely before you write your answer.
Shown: 3.7 cm
